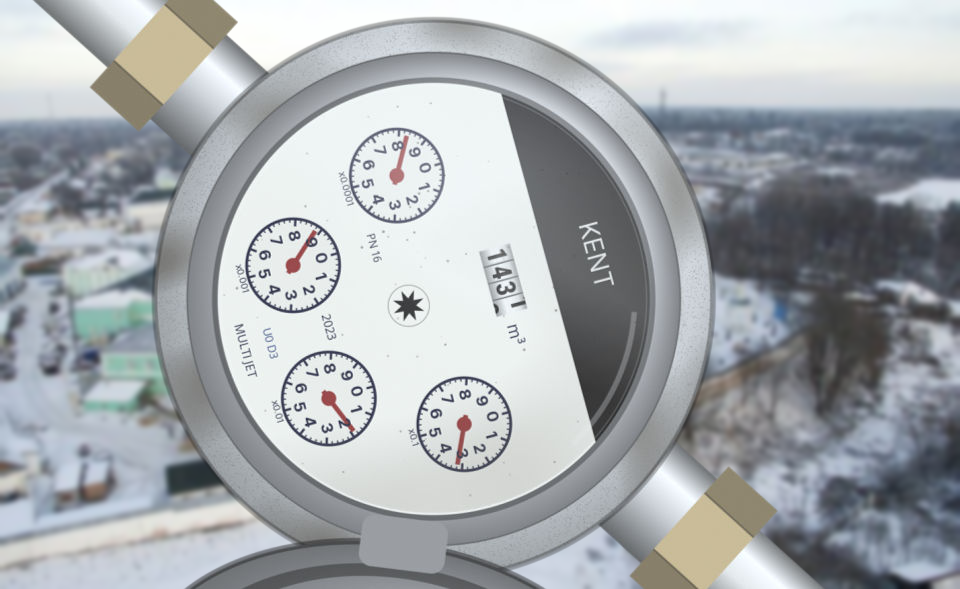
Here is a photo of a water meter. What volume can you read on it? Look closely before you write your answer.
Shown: 1431.3188 m³
